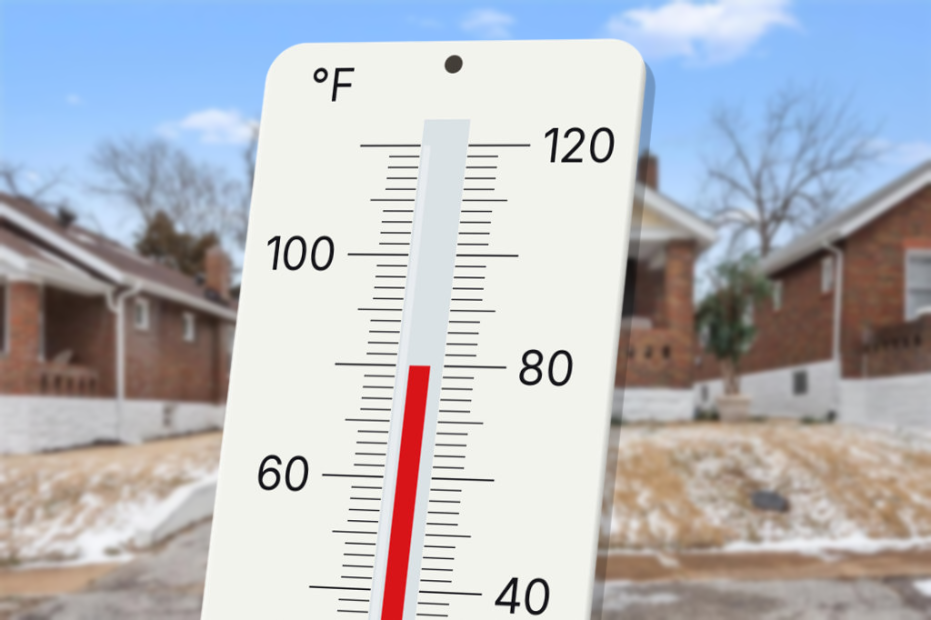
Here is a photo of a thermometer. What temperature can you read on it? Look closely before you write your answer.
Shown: 80 °F
